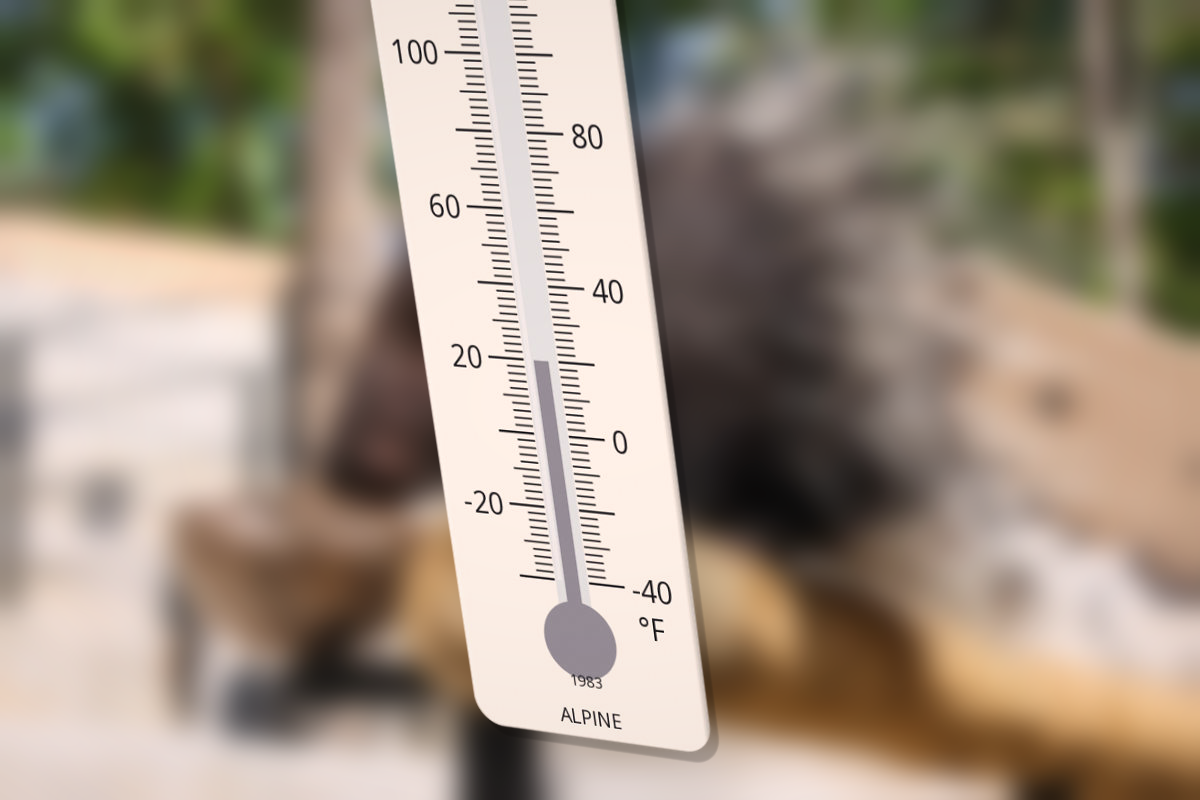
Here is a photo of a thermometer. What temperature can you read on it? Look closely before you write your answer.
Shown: 20 °F
